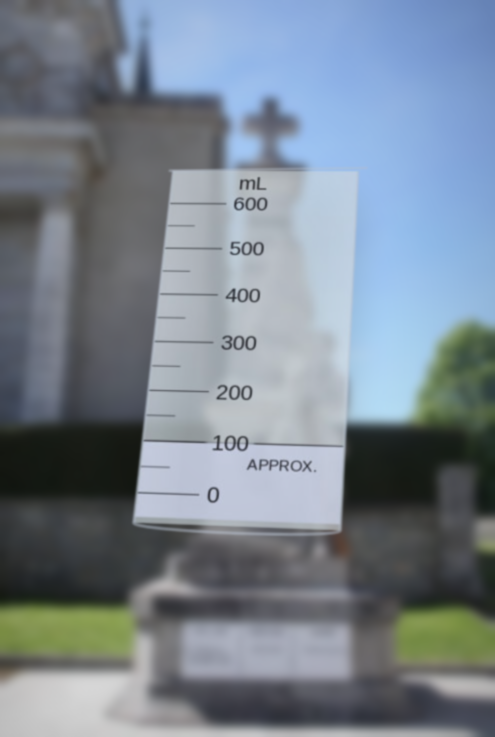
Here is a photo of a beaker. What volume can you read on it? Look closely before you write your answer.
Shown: 100 mL
